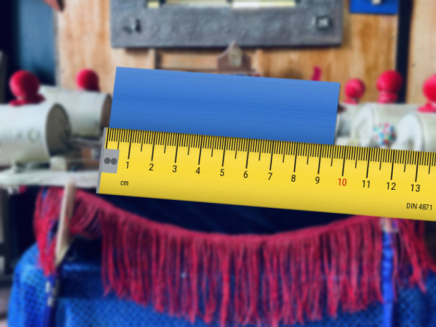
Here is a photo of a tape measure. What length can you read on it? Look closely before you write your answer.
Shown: 9.5 cm
